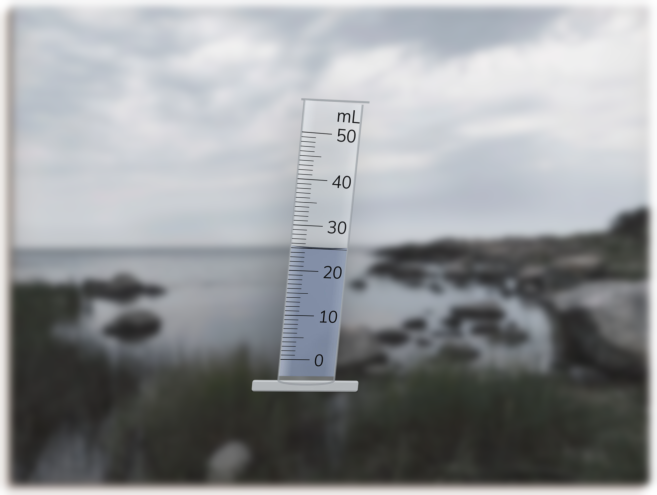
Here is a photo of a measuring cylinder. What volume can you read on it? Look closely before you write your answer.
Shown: 25 mL
